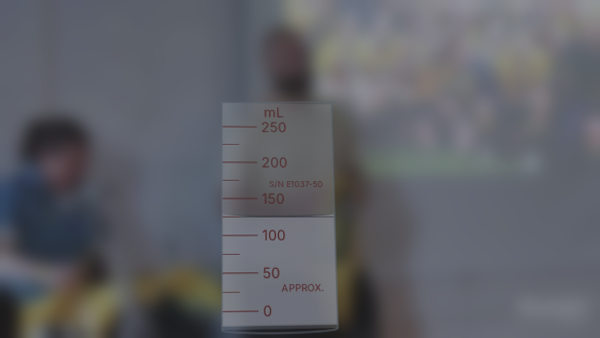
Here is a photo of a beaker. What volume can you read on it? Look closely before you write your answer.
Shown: 125 mL
